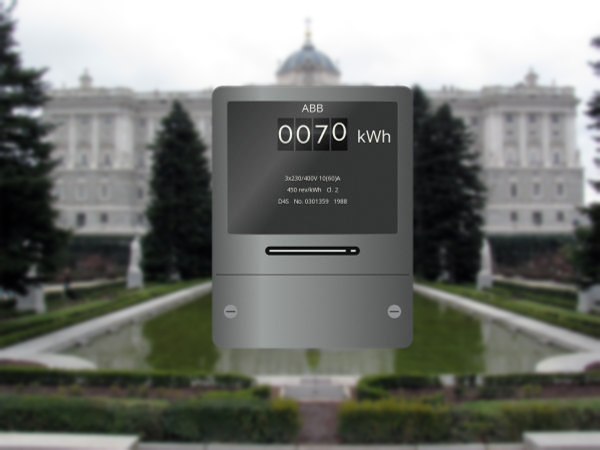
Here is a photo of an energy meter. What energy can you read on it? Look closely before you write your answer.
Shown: 70 kWh
